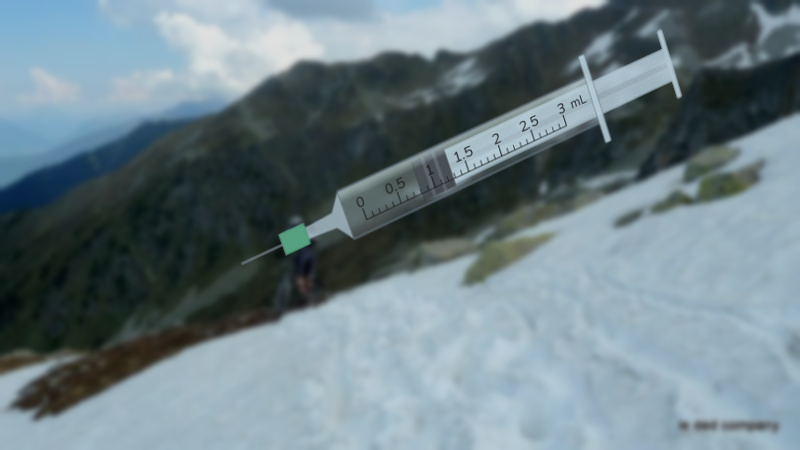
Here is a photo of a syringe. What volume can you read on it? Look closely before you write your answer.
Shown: 0.8 mL
